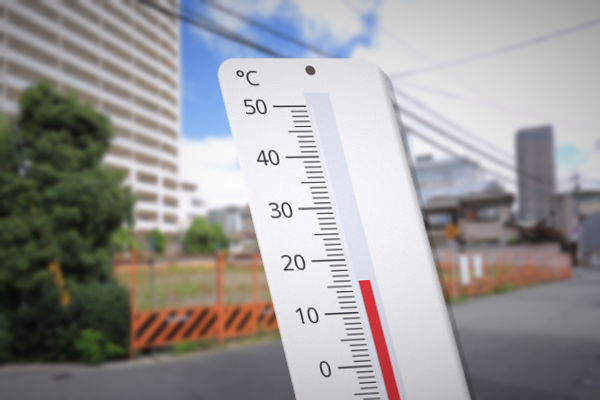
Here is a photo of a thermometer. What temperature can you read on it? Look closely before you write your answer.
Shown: 16 °C
